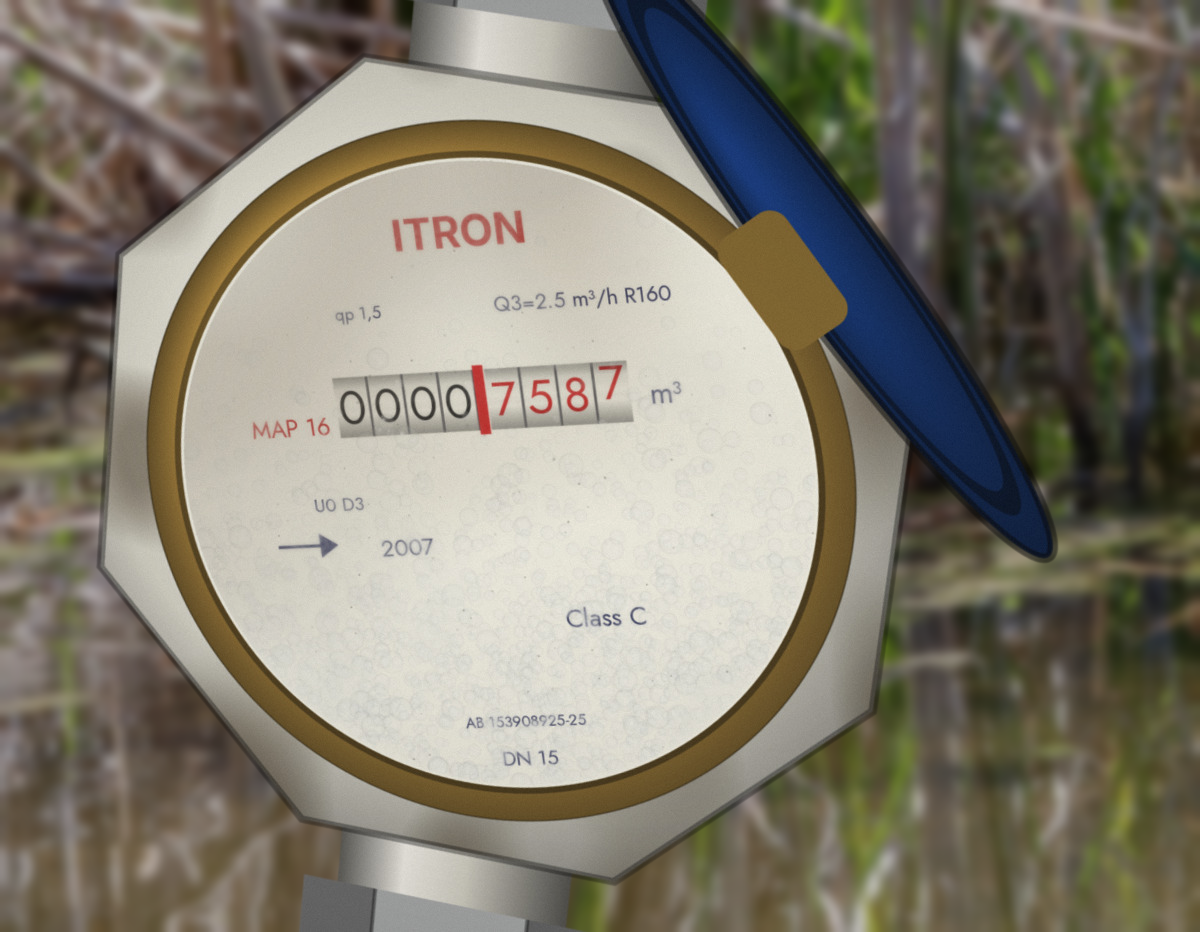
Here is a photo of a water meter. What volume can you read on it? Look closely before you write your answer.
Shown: 0.7587 m³
